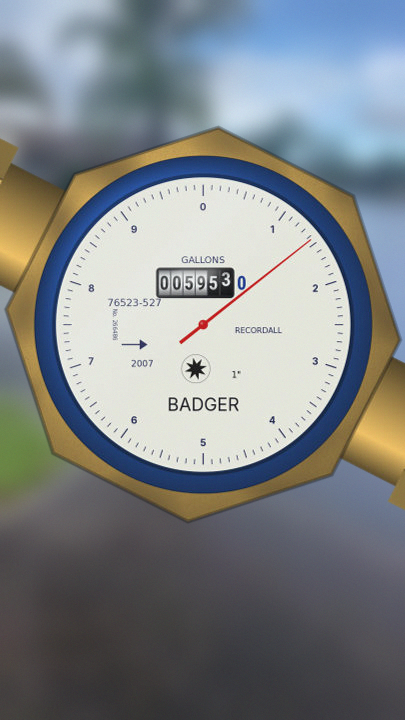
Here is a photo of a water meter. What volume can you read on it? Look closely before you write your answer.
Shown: 59531.4 gal
